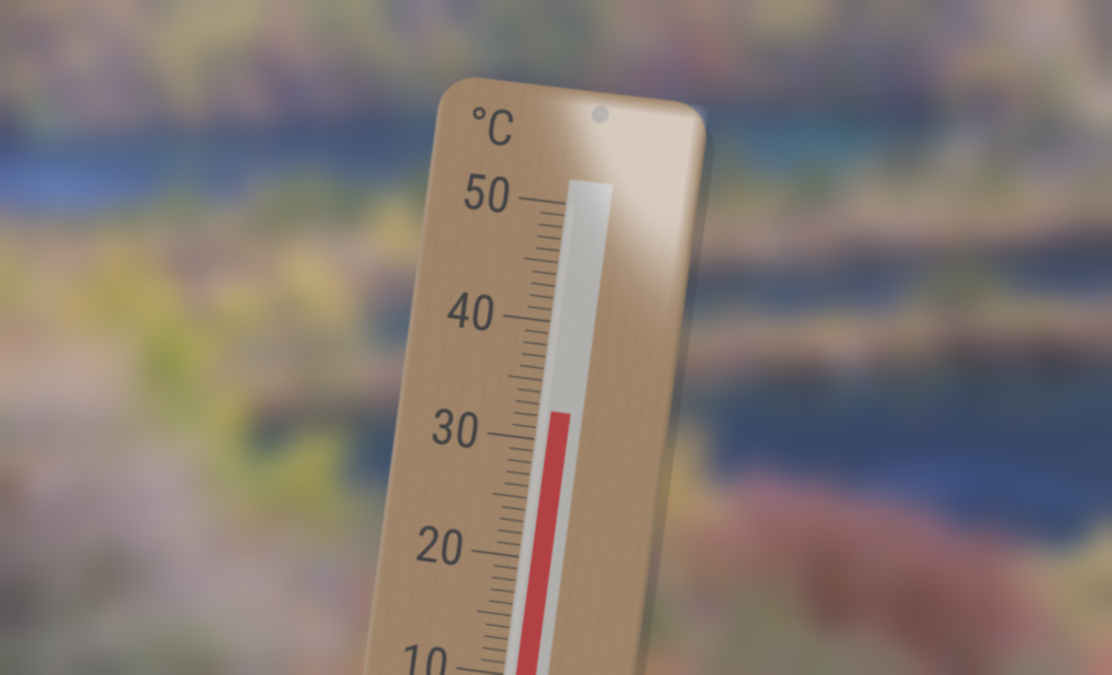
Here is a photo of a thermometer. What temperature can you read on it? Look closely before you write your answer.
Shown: 32.5 °C
